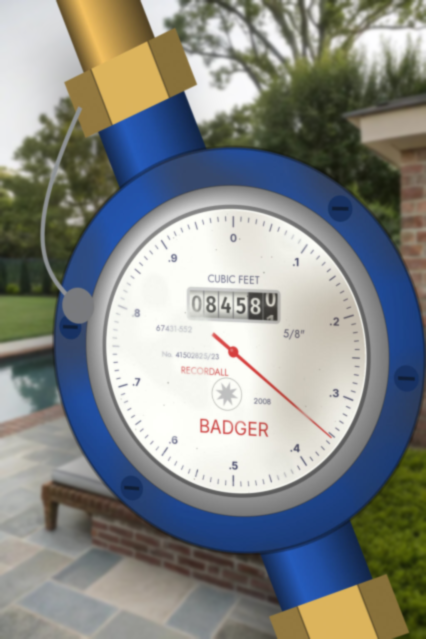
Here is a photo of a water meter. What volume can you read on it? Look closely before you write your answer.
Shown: 84580.35 ft³
